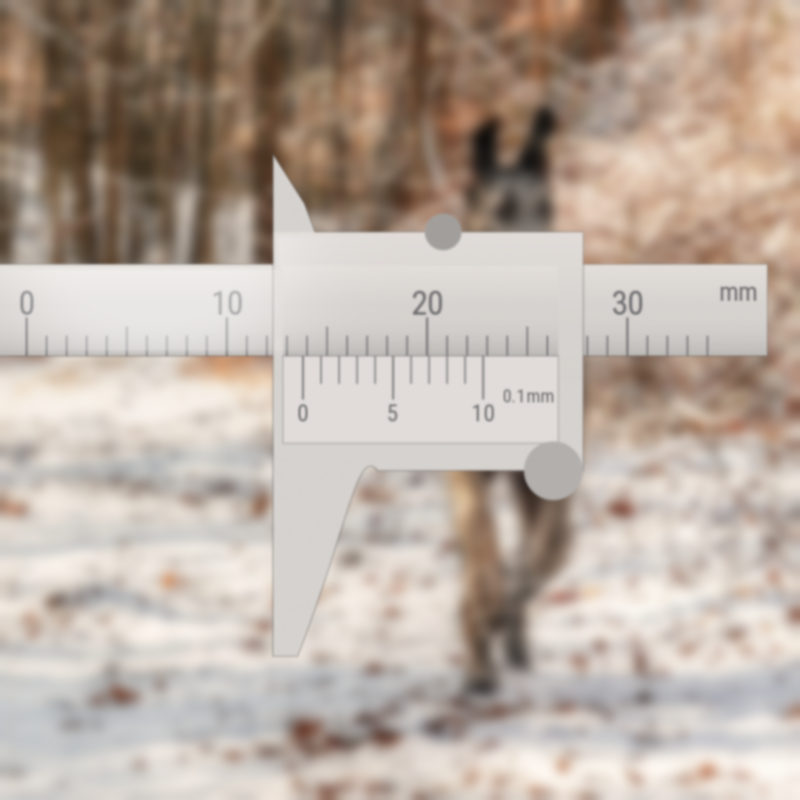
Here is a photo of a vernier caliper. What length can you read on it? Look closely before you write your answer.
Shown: 13.8 mm
